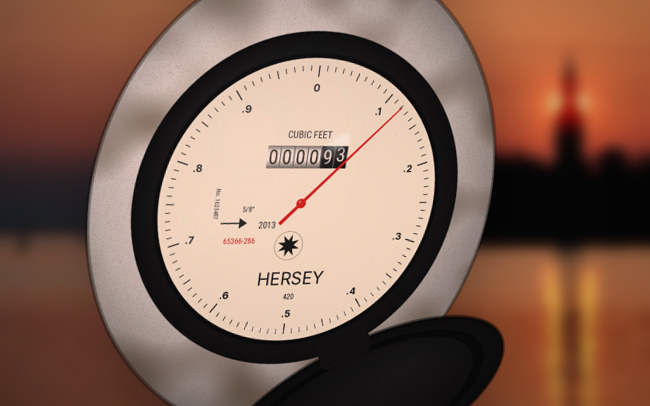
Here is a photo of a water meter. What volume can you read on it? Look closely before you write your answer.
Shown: 93.12 ft³
